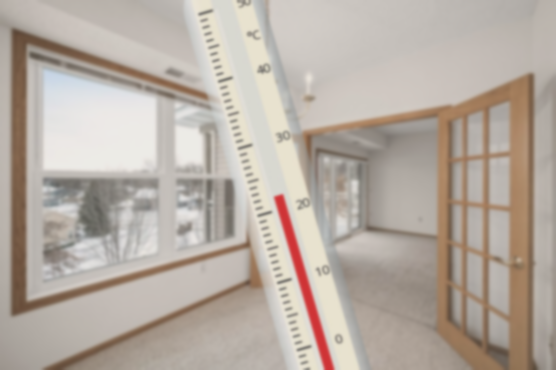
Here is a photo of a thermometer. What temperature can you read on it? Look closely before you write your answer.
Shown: 22 °C
